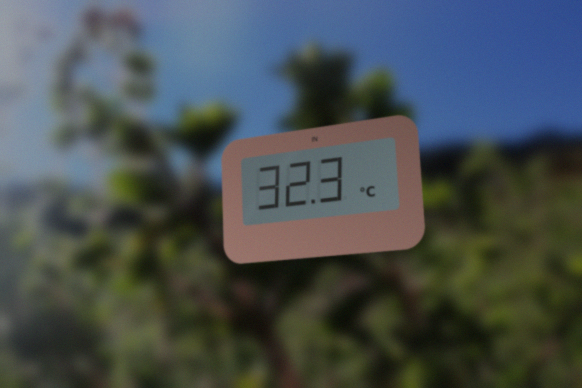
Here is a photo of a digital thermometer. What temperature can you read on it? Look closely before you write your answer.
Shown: 32.3 °C
